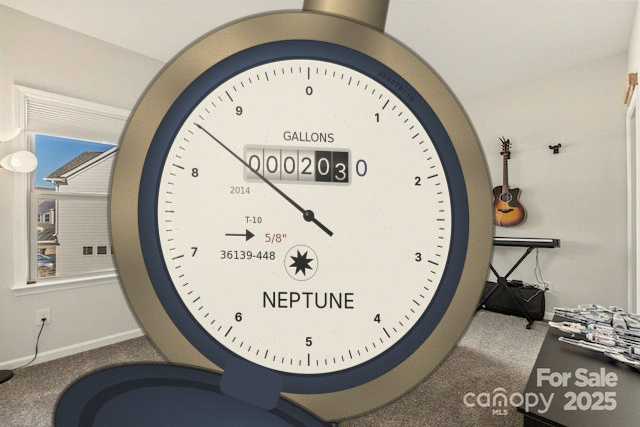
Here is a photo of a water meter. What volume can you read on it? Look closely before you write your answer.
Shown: 2028.5 gal
